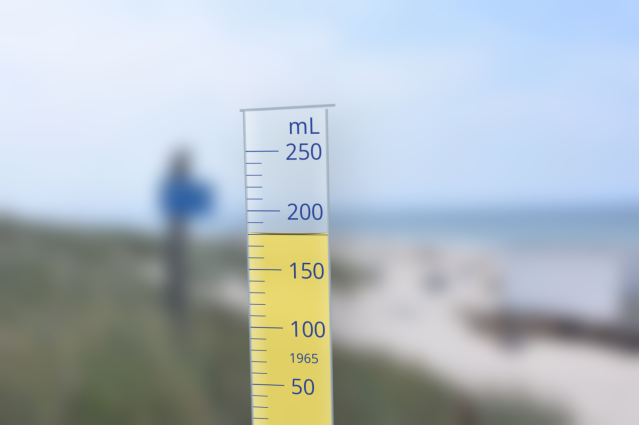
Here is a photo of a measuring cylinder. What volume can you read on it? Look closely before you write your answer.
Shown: 180 mL
